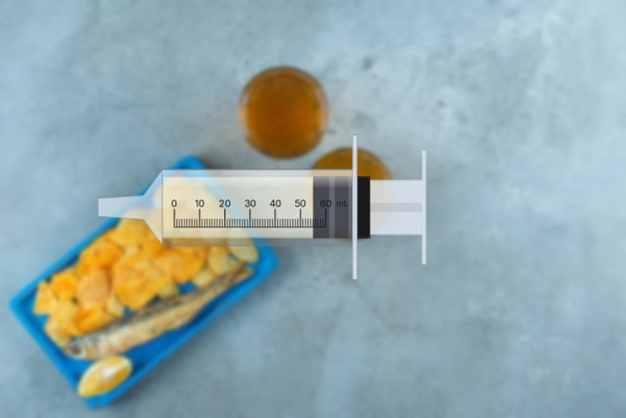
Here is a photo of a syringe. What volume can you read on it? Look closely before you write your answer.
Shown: 55 mL
